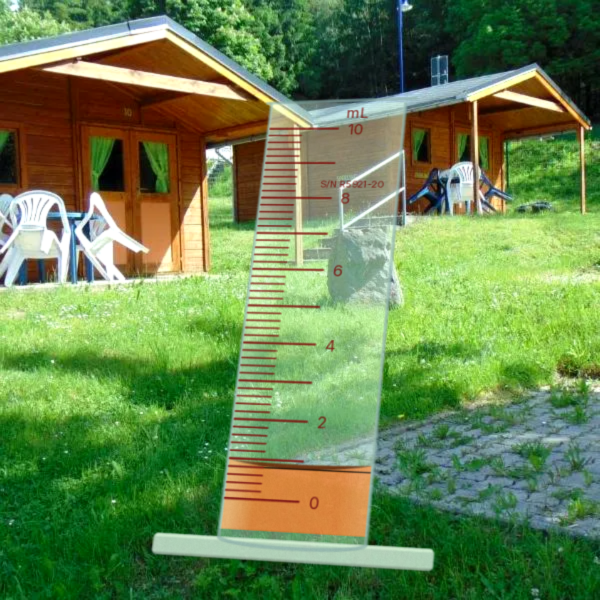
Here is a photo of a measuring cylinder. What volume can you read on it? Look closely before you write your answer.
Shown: 0.8 mL
